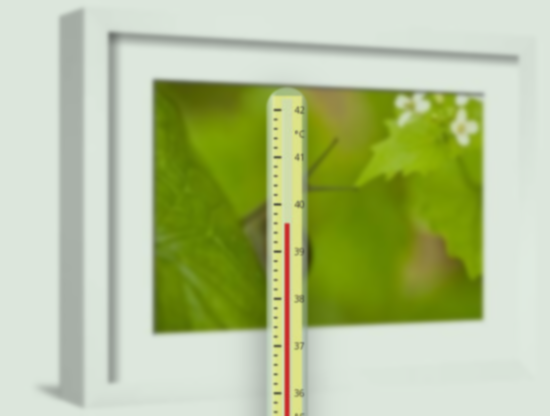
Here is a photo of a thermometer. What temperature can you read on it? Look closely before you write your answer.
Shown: 39.6 °C
